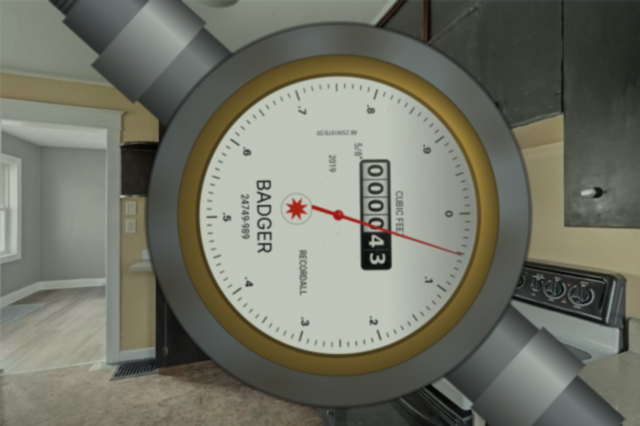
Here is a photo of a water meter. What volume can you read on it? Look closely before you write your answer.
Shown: 43.05 ft³
